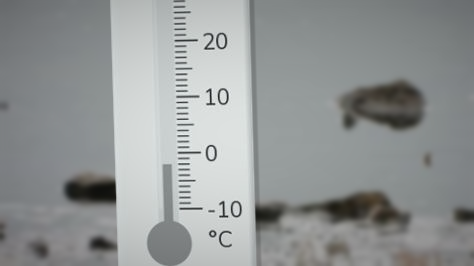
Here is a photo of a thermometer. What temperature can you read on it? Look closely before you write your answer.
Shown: -2 °C
